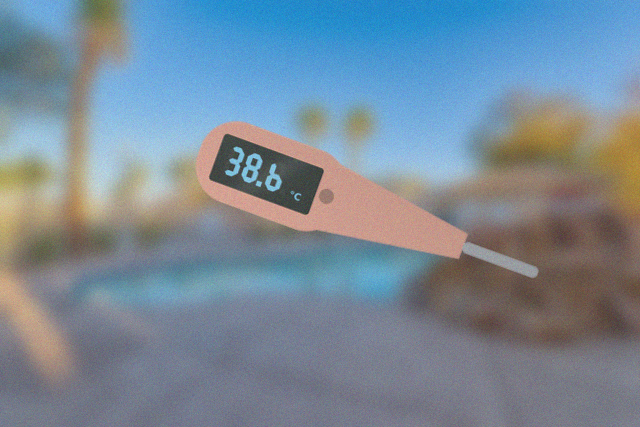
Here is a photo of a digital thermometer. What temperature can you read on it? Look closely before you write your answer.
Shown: 38.6 °C
